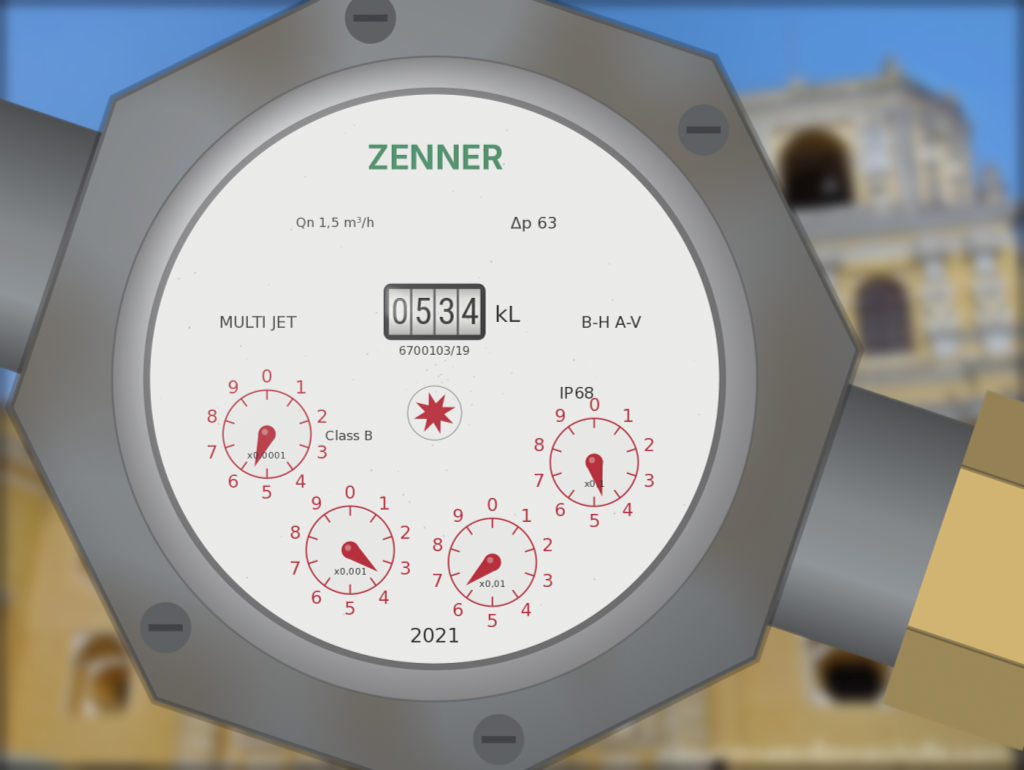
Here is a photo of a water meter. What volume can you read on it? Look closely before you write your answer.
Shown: 534.4635 kL
